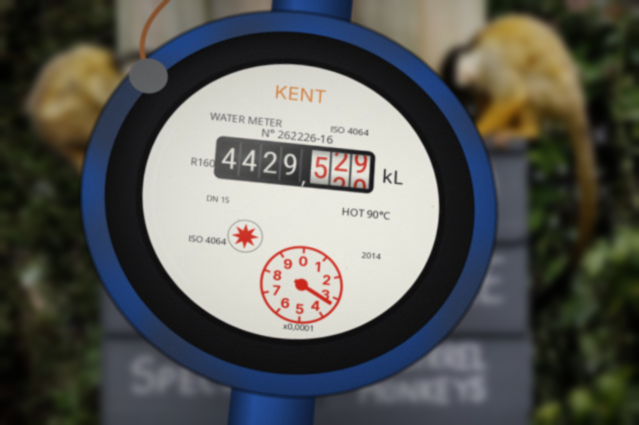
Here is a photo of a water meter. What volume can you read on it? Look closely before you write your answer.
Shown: 4429.5293 kL
